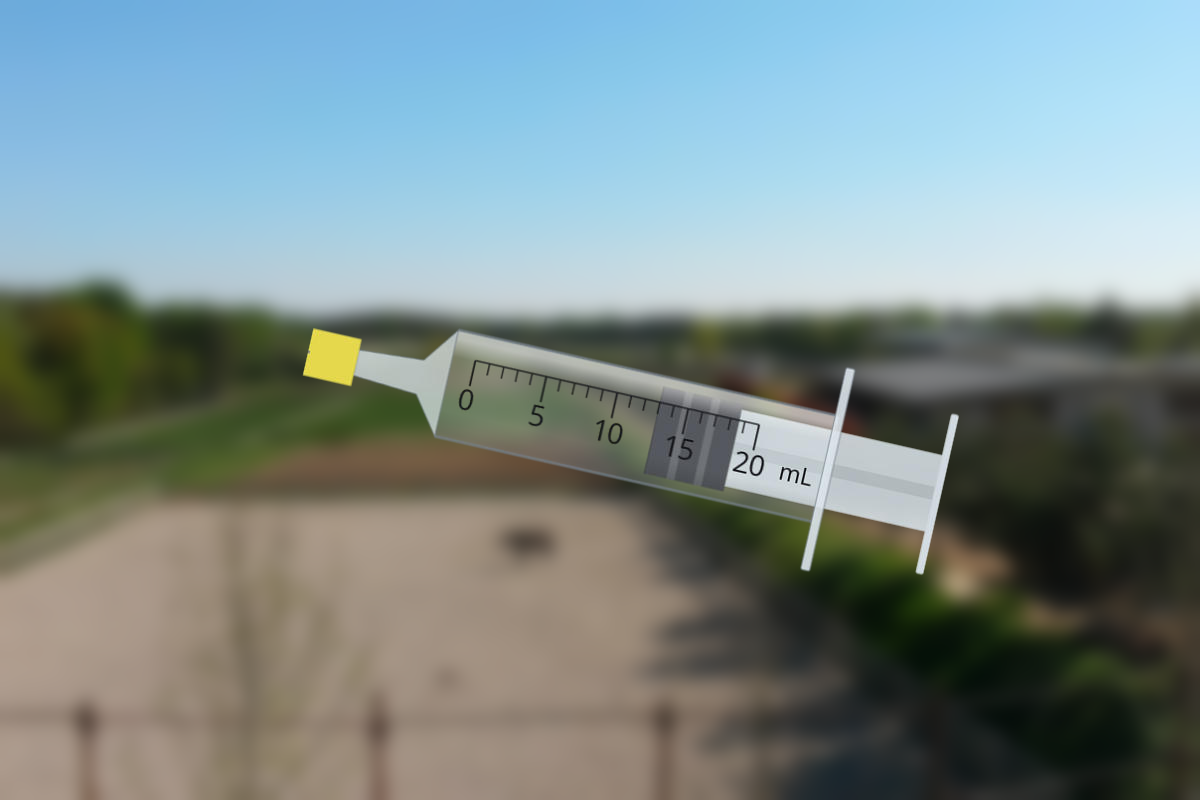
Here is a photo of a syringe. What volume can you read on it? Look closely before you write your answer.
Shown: 13 mL
